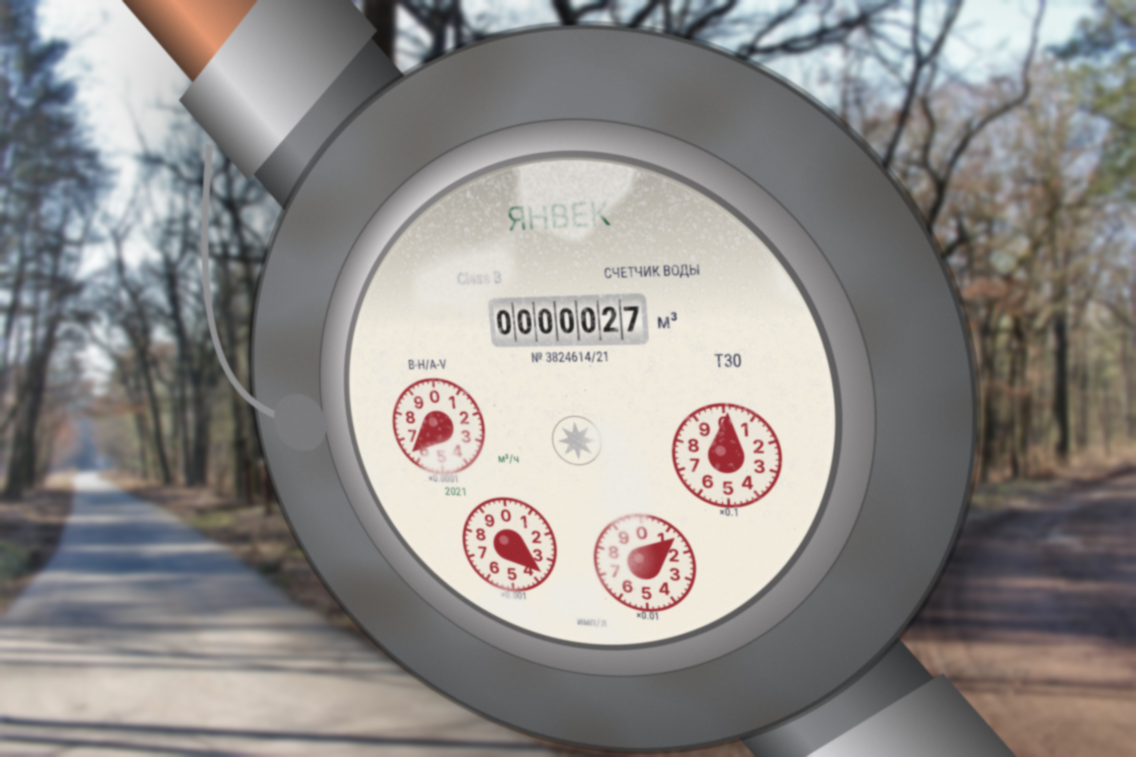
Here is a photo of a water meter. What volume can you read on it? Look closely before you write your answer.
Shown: 27.0136 m³
